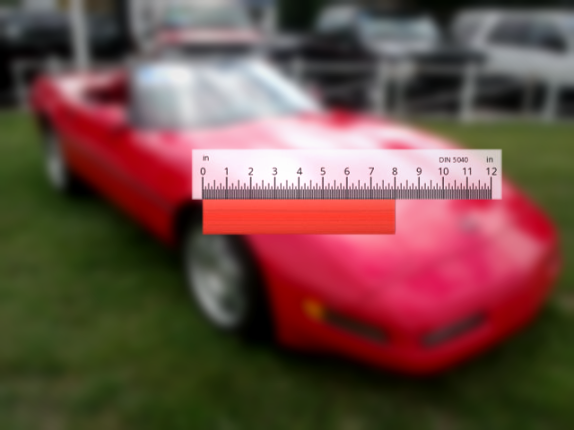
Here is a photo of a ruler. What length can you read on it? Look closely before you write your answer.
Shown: 8 in
